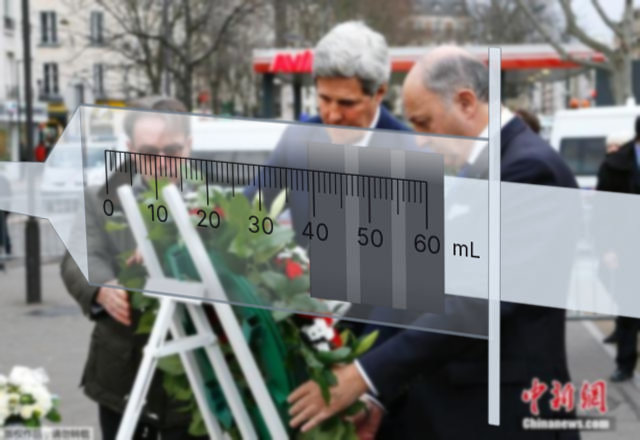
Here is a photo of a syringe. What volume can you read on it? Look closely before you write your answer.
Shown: 39 mL
